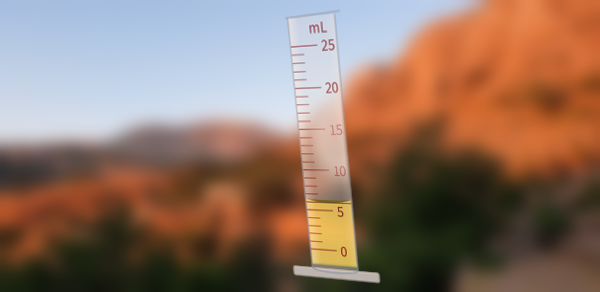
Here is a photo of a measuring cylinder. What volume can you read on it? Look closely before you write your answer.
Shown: 6 mL
